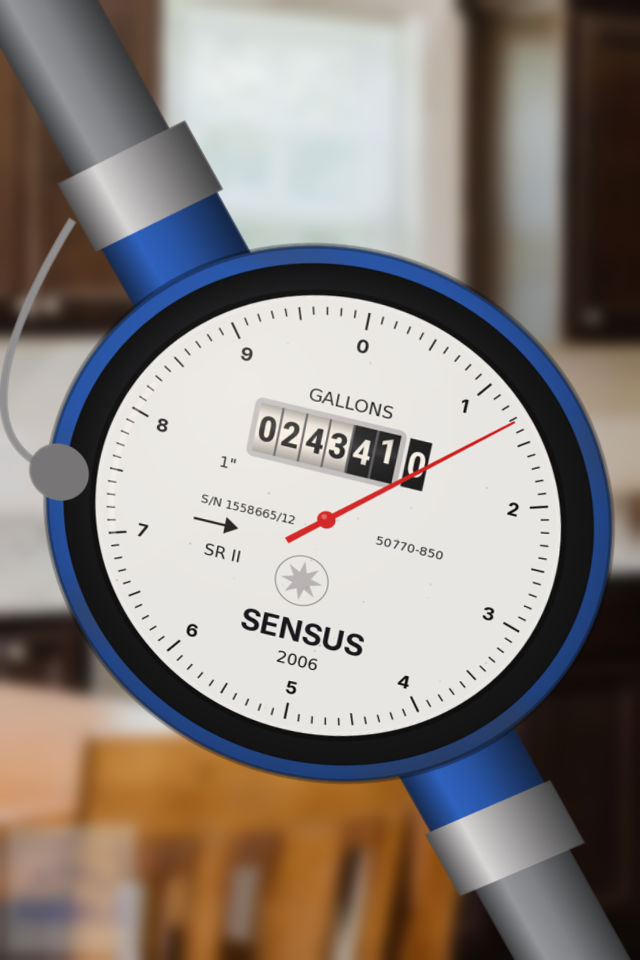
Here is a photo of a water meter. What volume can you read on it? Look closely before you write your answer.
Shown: 243411.3 gal
